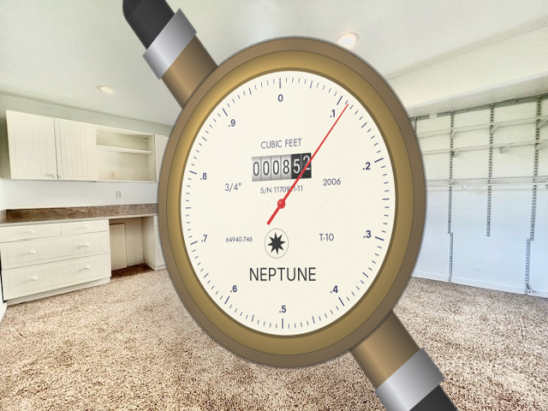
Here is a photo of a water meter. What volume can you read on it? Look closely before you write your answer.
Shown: 852.11 ft³
